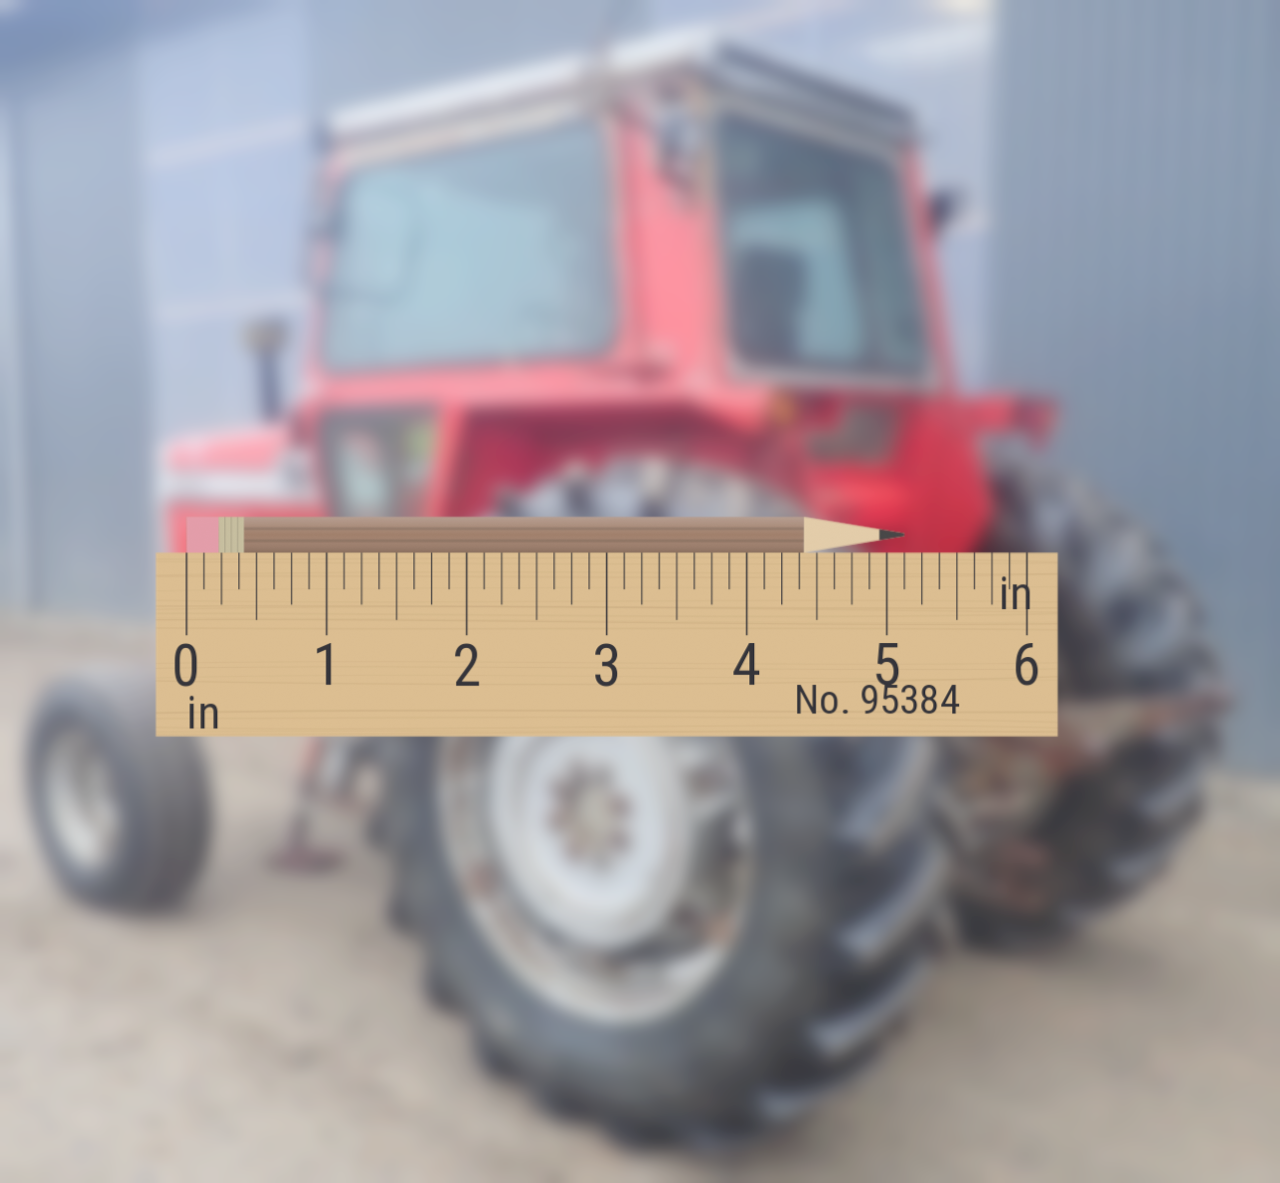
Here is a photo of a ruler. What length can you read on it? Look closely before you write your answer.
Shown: 5.125 in
